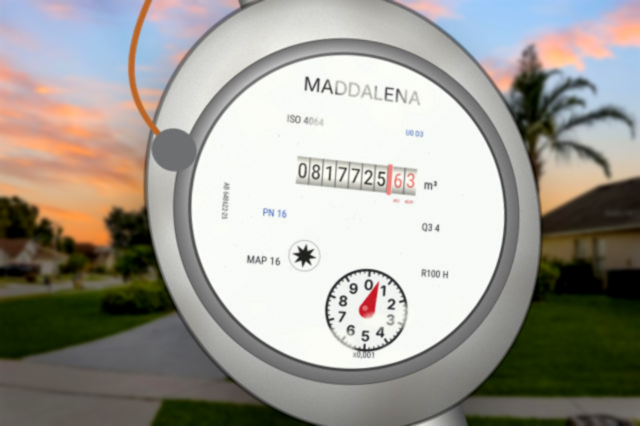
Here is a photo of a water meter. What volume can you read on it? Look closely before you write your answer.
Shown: 817725.630 m³
